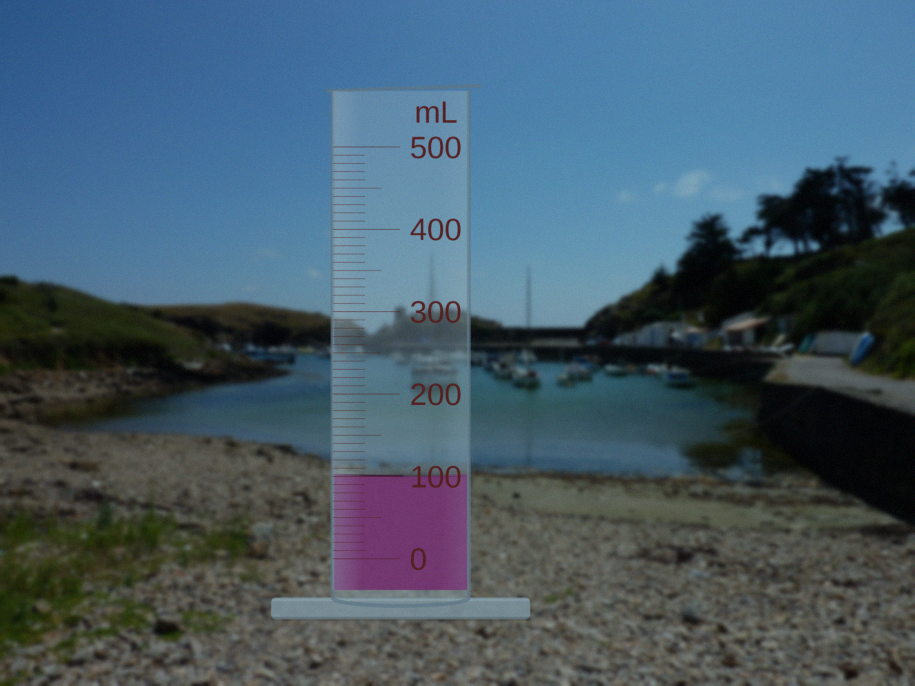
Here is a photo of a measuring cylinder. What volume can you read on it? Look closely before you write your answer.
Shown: 100 mL
